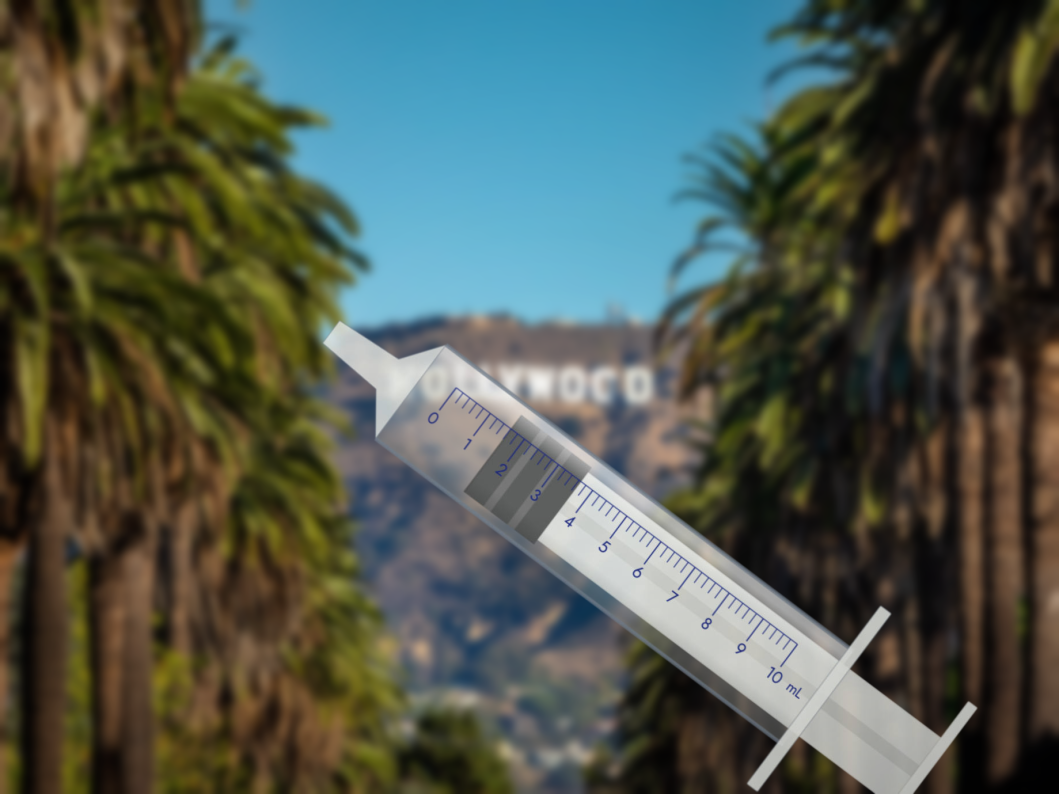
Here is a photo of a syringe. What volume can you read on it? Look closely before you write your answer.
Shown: 1.6 mL
